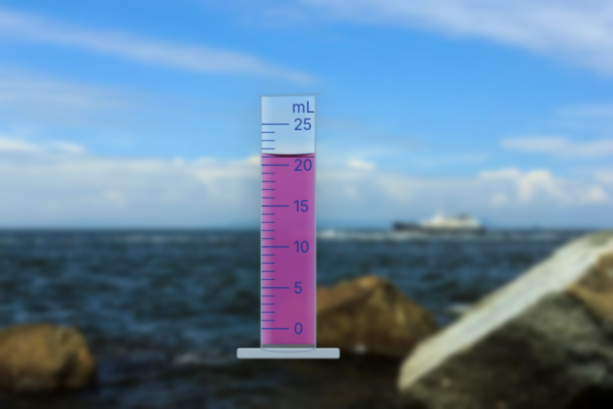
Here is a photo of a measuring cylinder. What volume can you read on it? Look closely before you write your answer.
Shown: 21 mL
